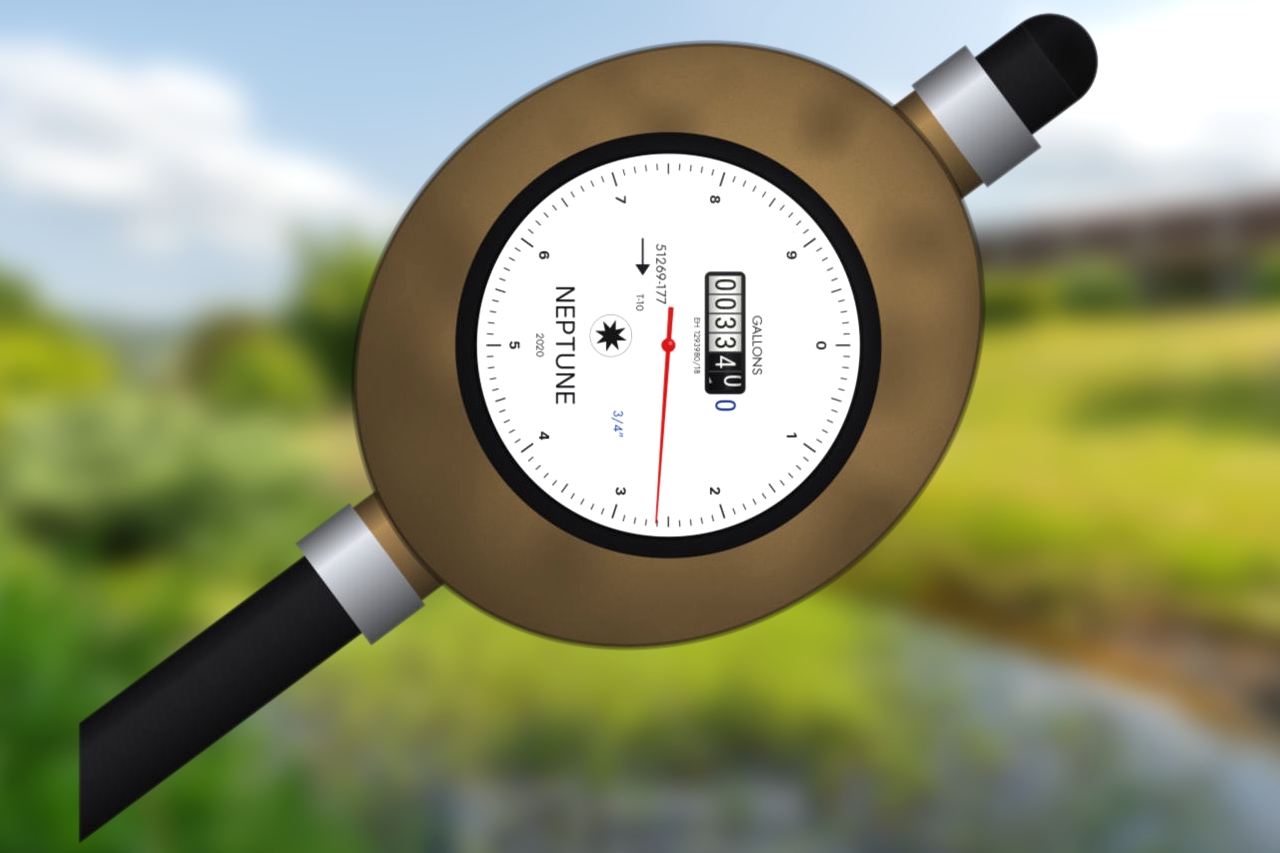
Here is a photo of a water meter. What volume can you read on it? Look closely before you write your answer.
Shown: 33402.6 gal
